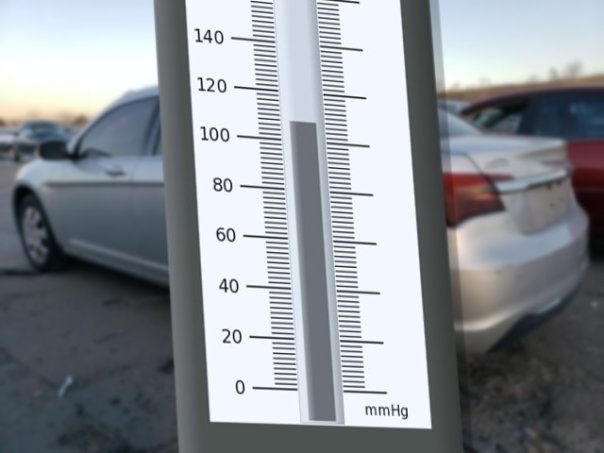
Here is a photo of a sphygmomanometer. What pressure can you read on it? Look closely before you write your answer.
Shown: 108 mmHg
